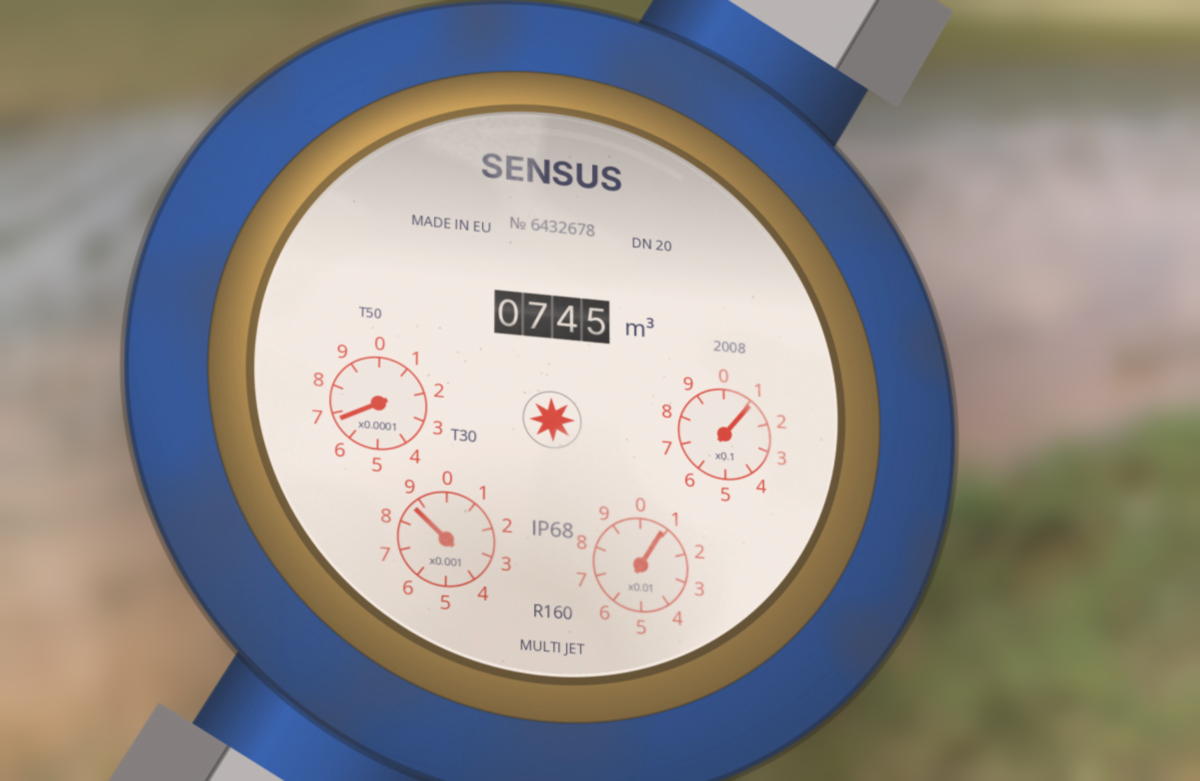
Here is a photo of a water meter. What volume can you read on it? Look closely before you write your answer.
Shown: 745.1086 m³
